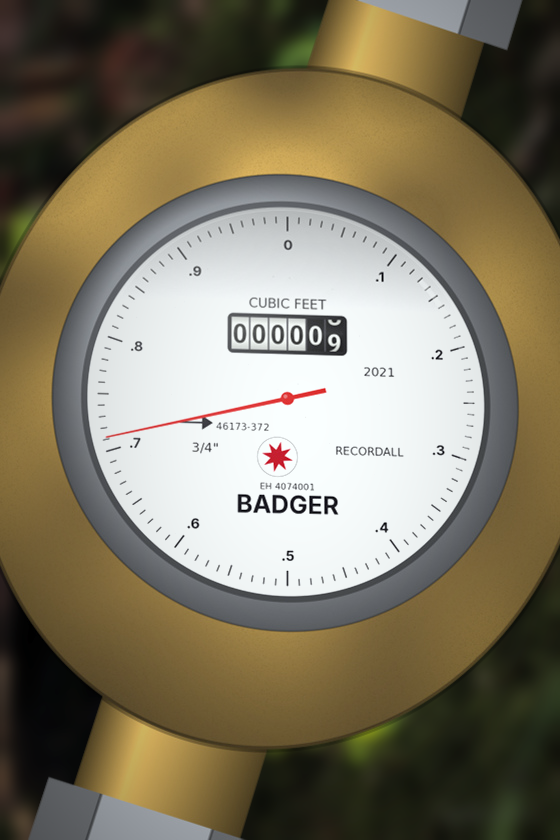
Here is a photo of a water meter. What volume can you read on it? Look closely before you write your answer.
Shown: 8.71 ft³
